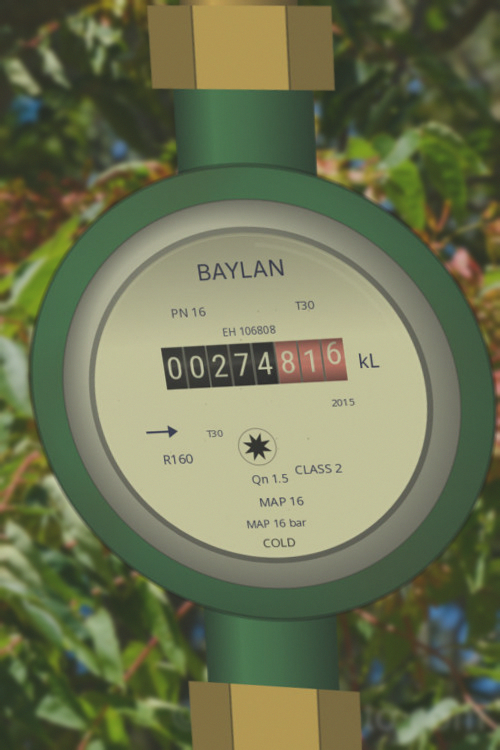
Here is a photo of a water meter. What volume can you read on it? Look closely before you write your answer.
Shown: 274.816 kL
